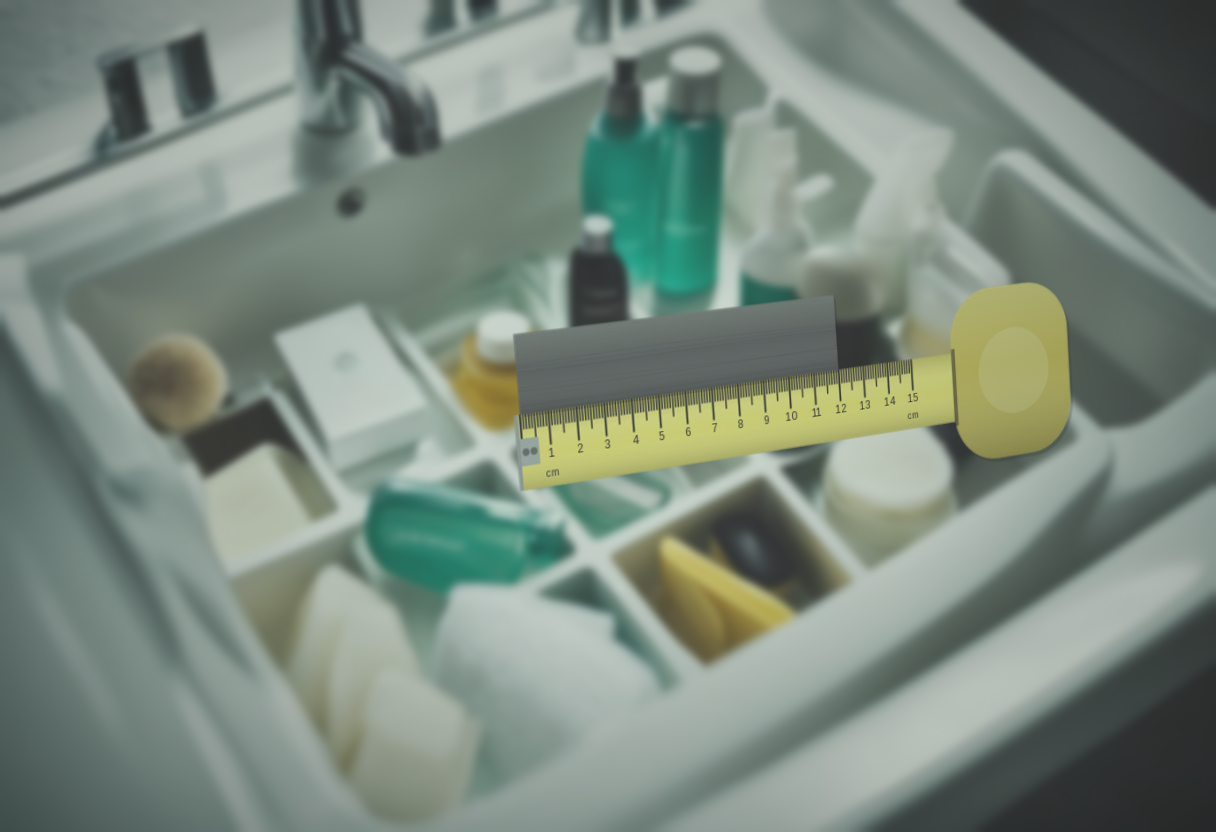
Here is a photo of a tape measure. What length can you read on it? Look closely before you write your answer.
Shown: 12 cm
